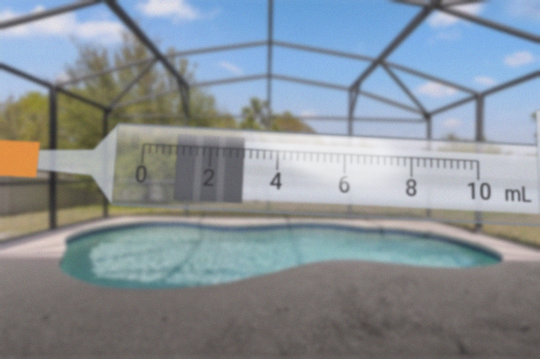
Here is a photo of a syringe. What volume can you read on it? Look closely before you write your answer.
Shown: 1 mL
